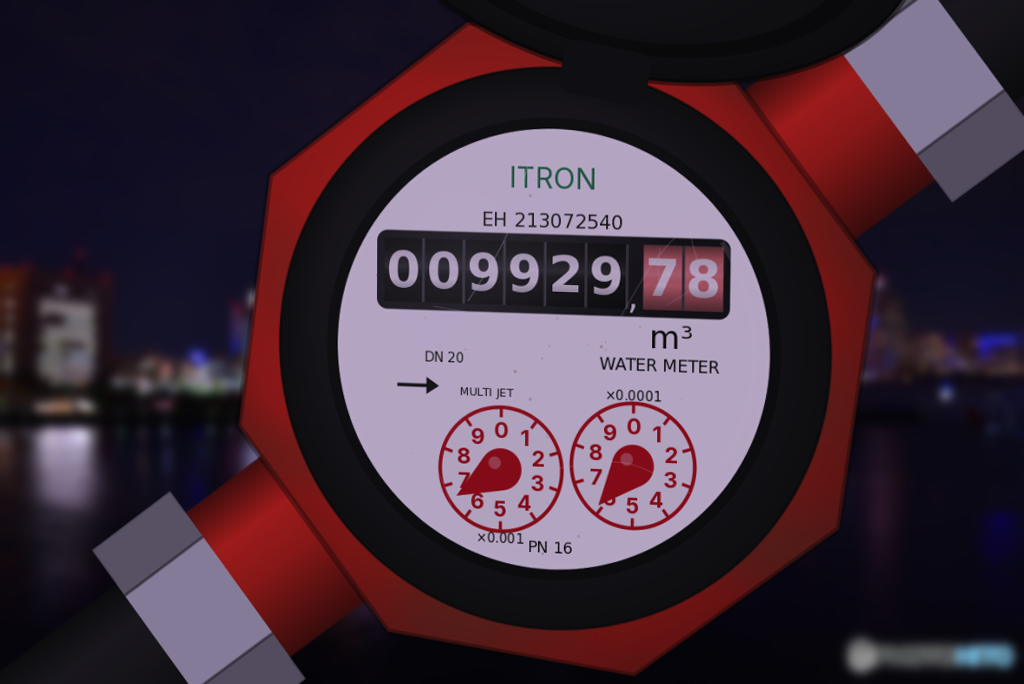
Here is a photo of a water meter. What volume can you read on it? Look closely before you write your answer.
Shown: 9929.7866 m³
